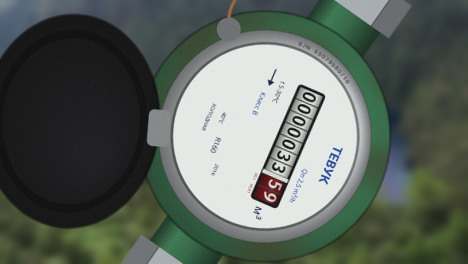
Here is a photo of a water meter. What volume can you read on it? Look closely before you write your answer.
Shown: 33.59 m³
